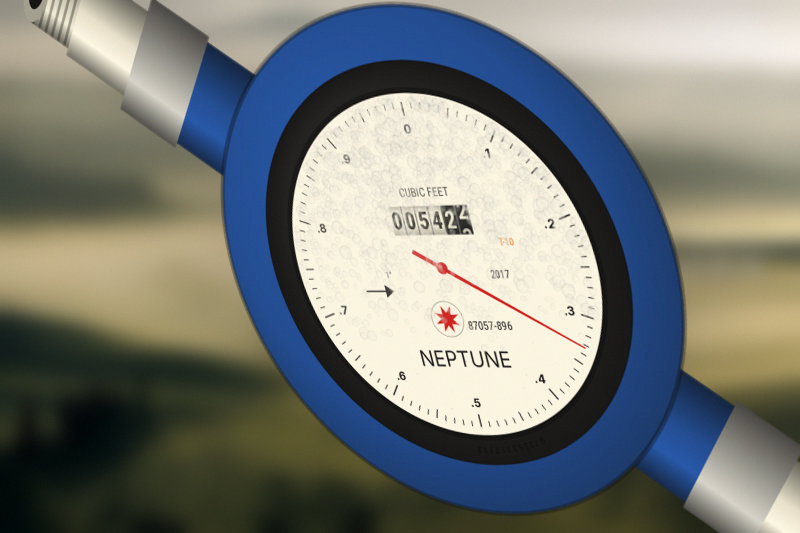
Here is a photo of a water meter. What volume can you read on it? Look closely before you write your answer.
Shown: 5422.33 ft³
